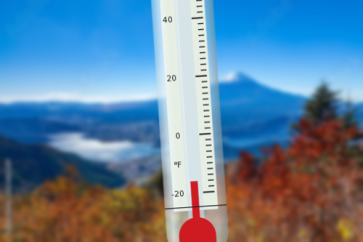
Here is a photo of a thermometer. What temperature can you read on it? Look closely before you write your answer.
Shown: -16 °F
